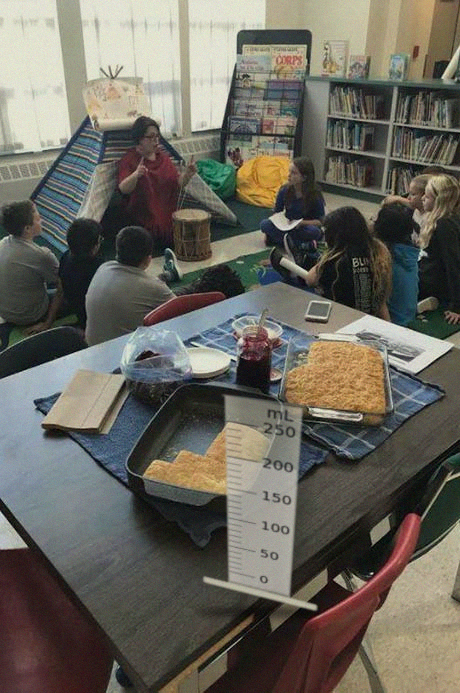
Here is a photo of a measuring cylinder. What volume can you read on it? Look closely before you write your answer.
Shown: 200 mL
